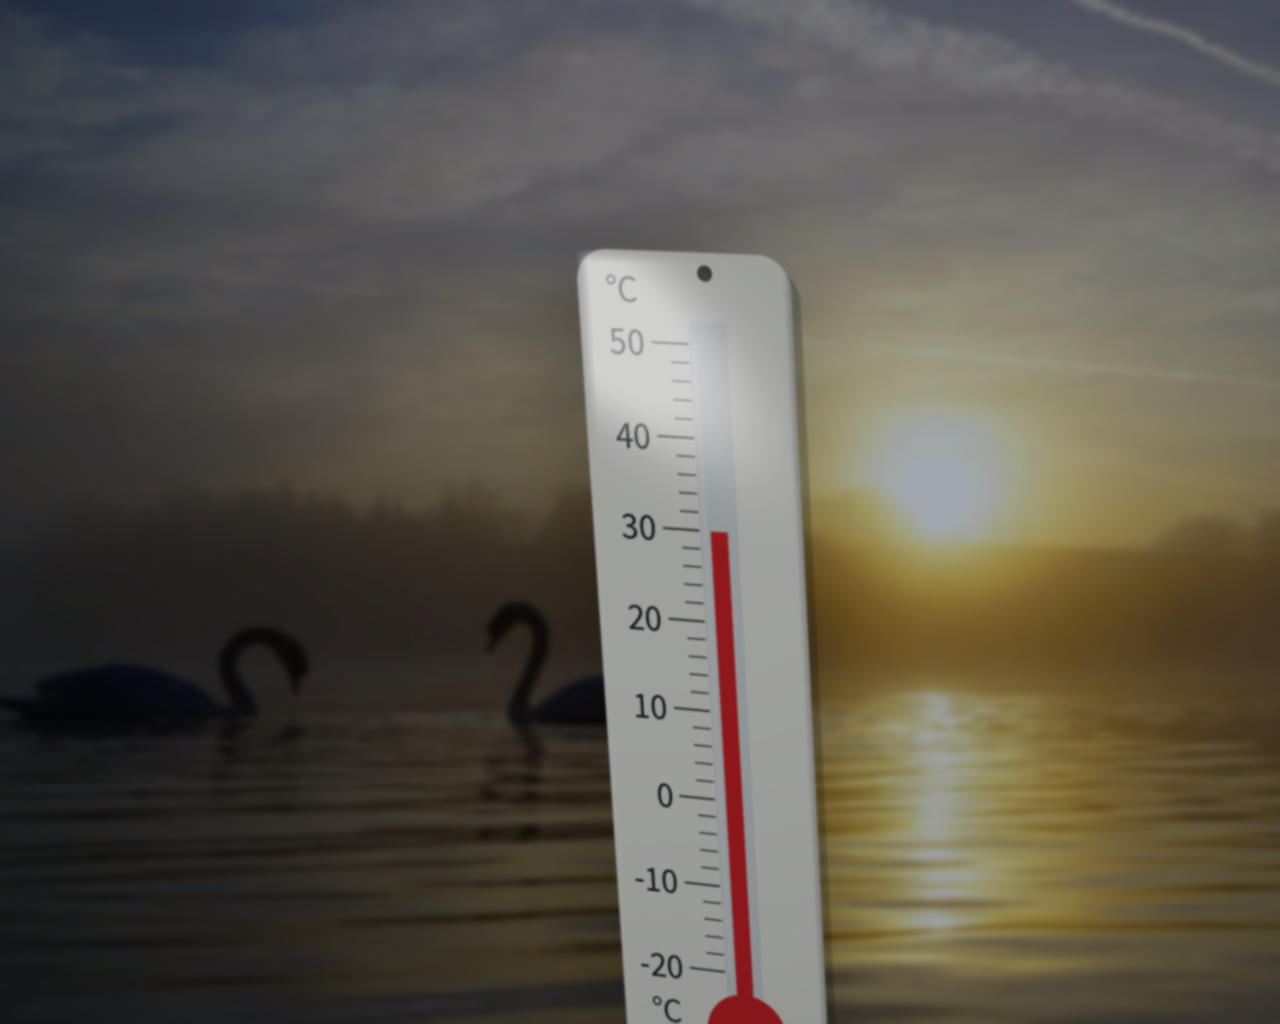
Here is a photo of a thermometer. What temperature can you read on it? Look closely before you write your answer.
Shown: 30 °C
